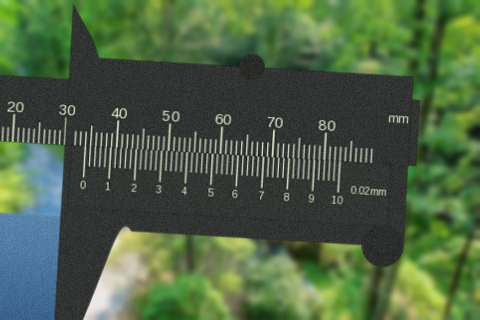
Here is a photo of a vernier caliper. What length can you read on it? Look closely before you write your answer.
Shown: 34.0 mm
